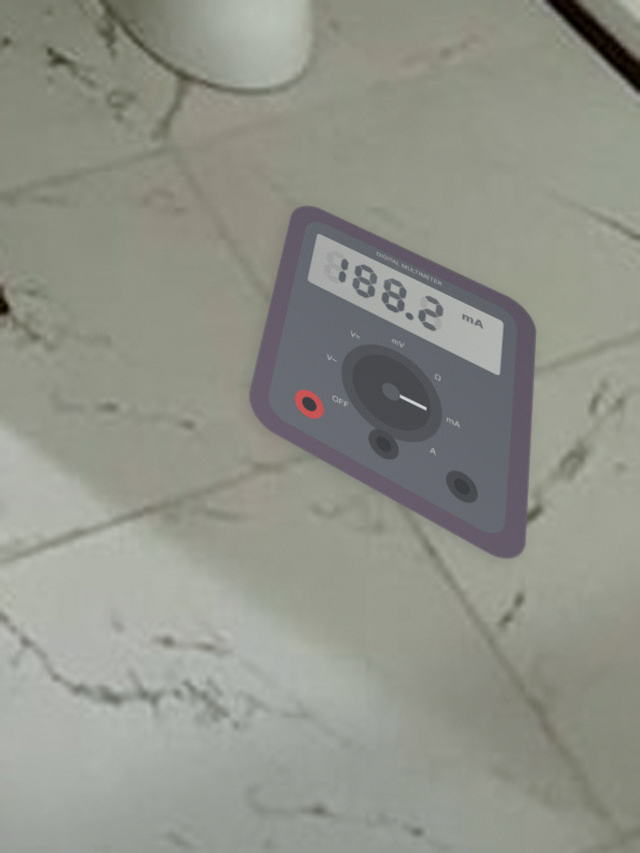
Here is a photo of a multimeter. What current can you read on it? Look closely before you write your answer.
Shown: 188.2 mA
